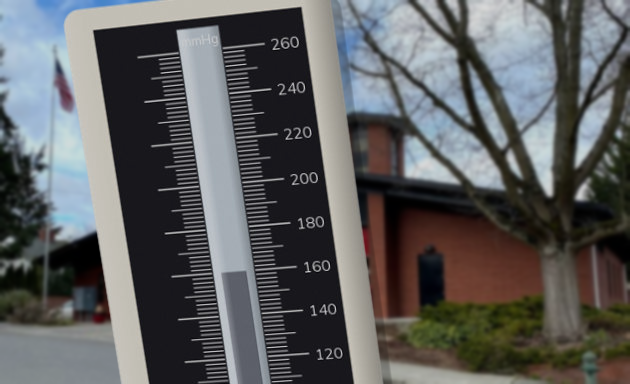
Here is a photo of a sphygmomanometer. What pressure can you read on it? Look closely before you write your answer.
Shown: 160 mmHg
